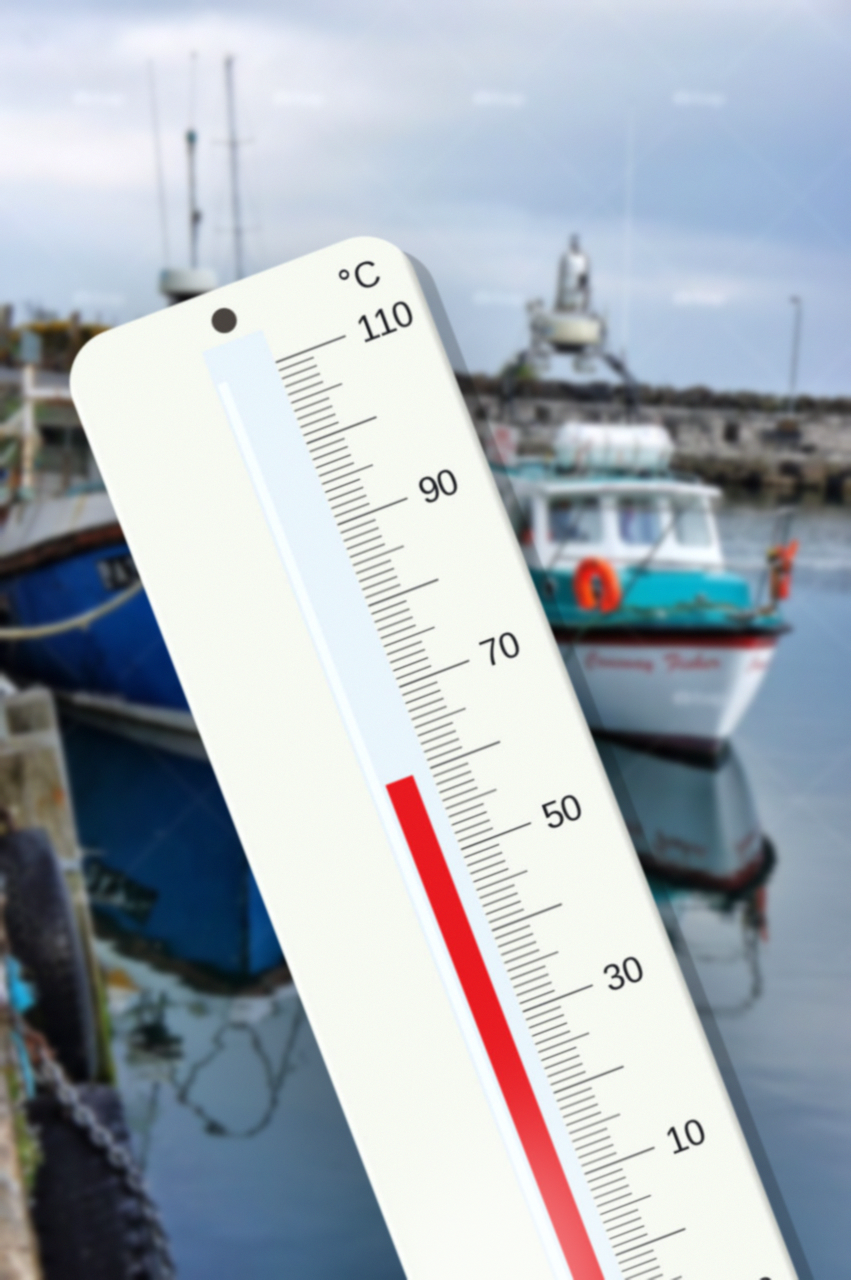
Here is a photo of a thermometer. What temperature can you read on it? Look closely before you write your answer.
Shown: 60 °C
